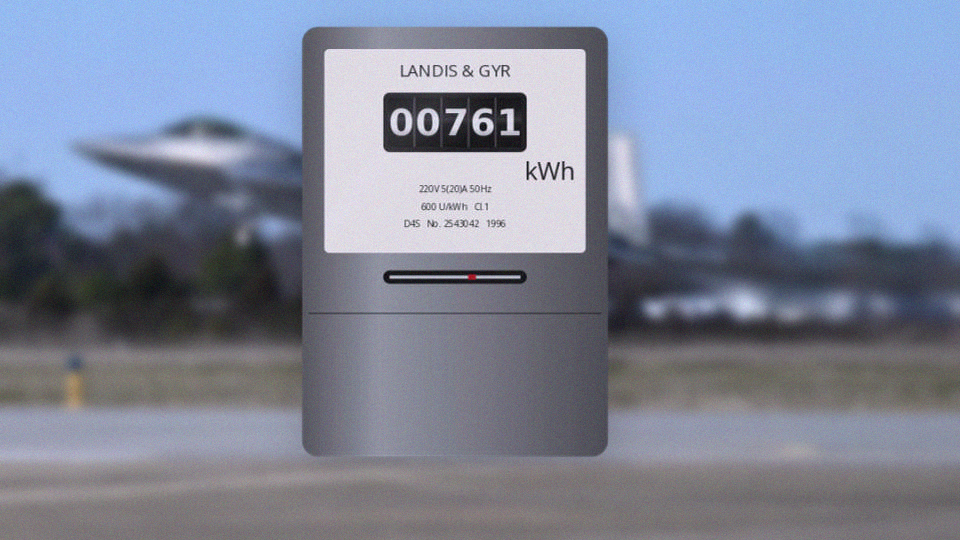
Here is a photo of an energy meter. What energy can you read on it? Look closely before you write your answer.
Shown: 761 kWh
